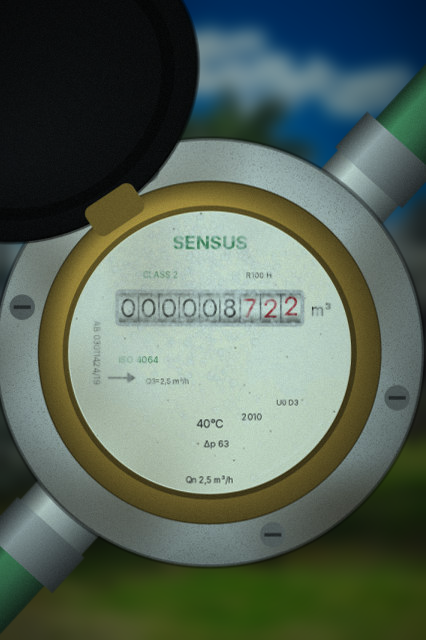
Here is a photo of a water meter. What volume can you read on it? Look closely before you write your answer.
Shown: 8.722 m³
